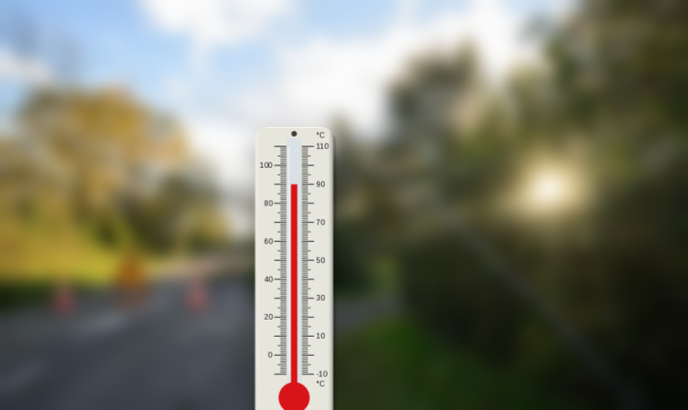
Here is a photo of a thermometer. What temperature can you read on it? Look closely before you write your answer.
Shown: 90 °C
